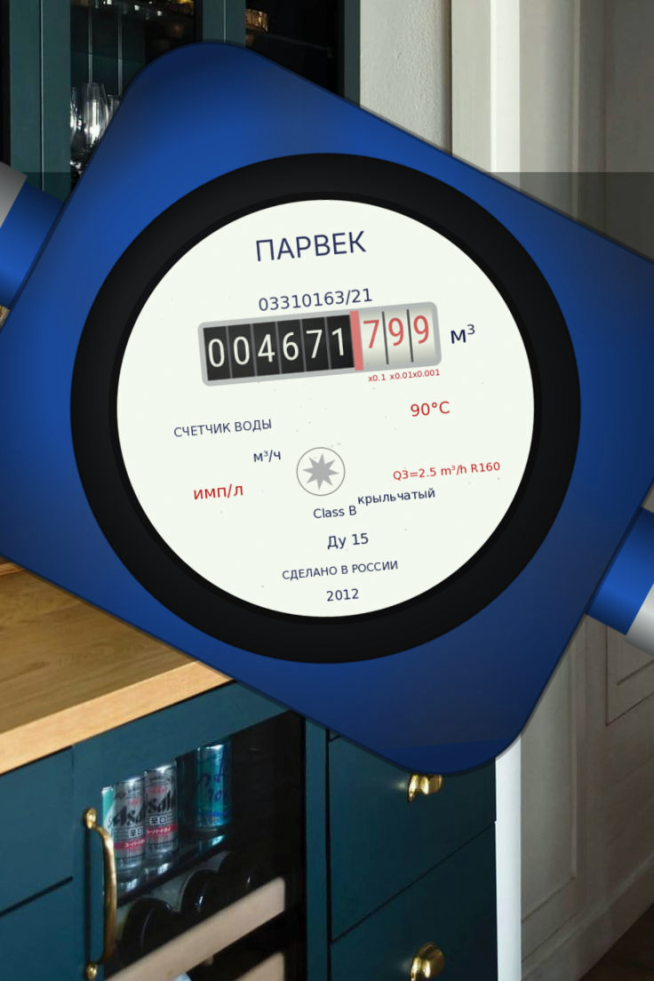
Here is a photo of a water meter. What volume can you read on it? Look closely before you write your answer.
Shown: 4671.799 m³
